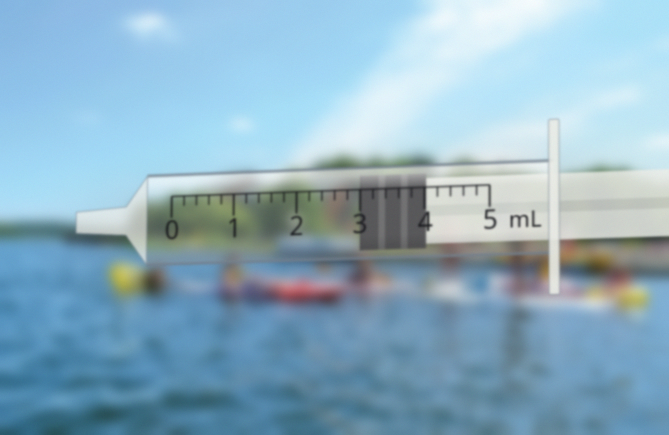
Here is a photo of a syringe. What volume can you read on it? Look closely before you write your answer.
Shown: 3 mL
